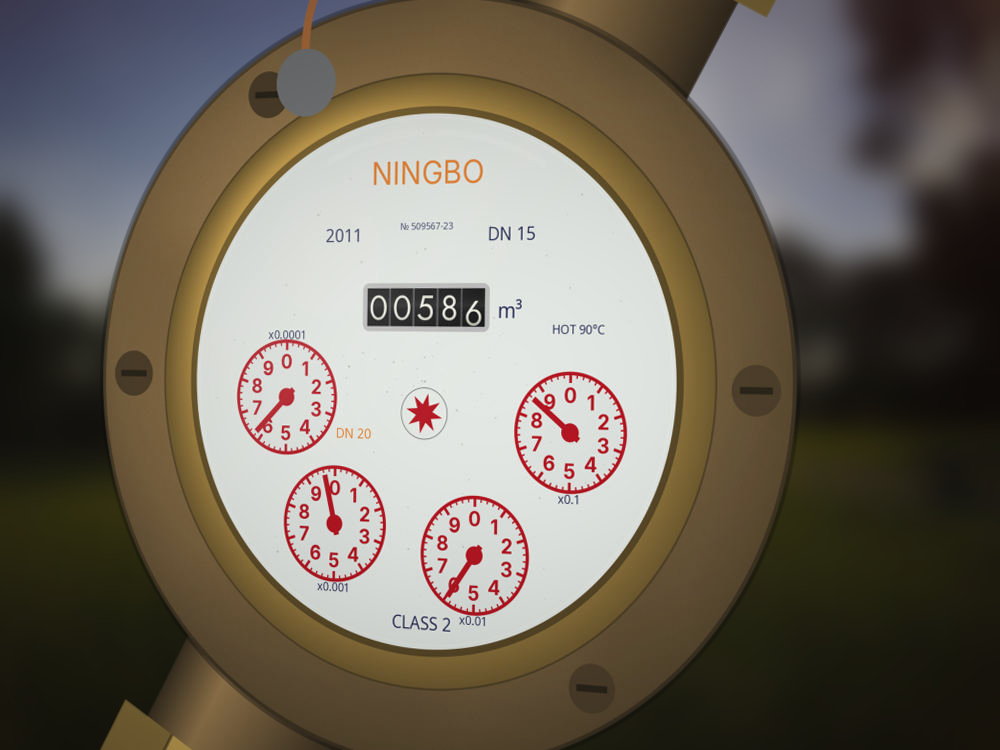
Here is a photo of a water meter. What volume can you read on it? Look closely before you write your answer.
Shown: 585.8596 m³
